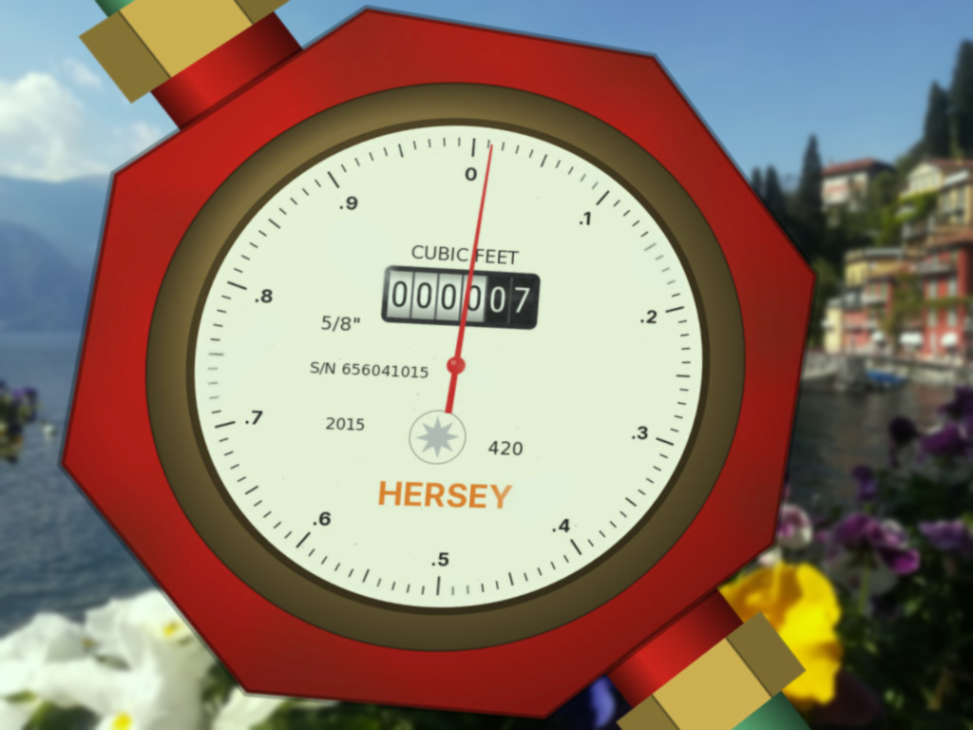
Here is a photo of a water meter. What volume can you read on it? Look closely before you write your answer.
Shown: 7.01 ft³
